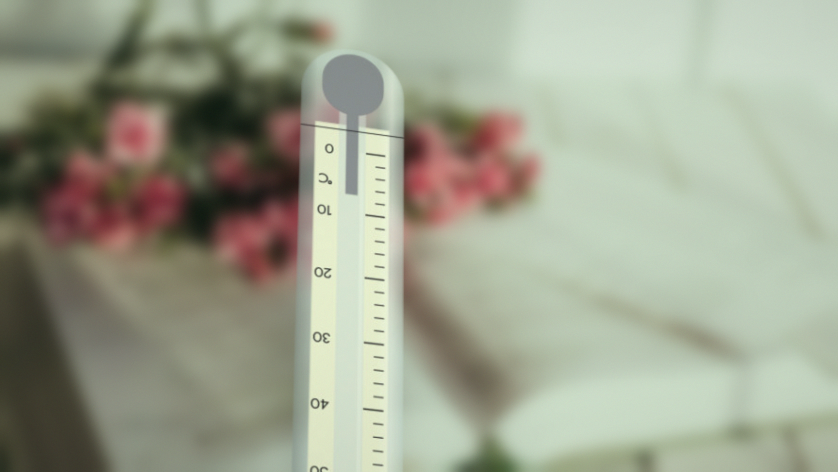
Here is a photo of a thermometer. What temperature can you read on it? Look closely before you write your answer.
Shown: 7 °C
